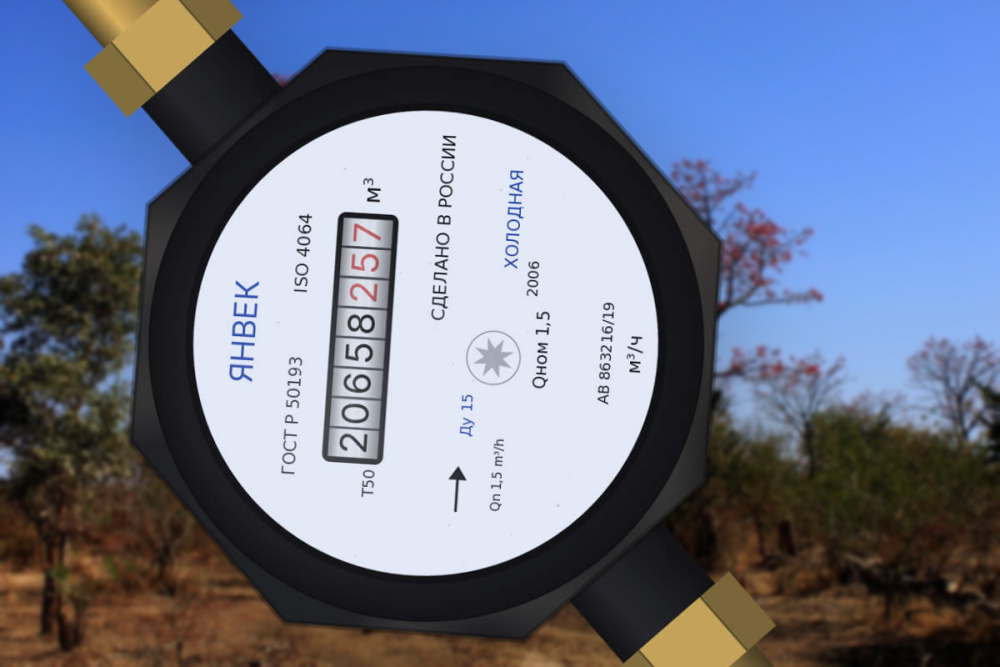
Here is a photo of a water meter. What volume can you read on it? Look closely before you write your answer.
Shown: 20658.257 m³
